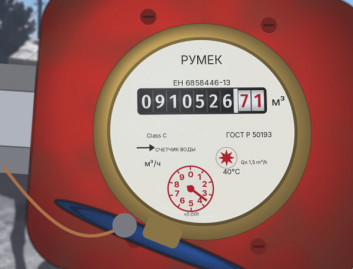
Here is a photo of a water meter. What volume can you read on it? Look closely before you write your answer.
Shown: 910526.713 m³
